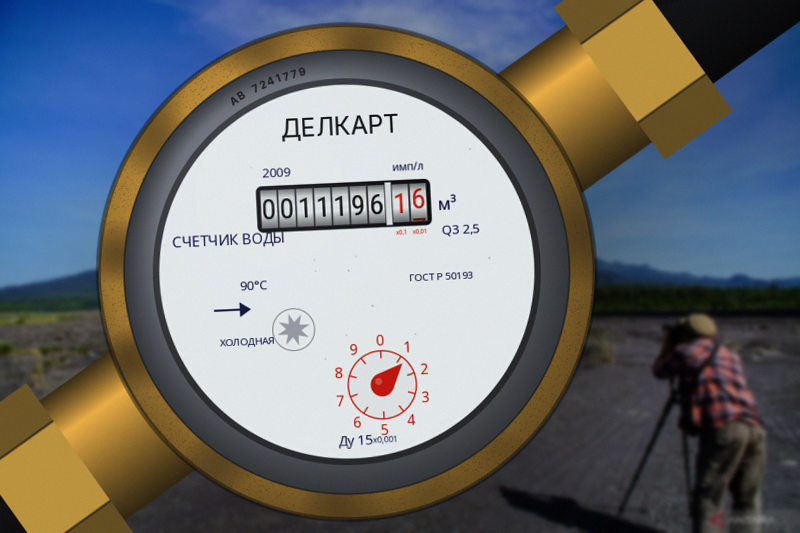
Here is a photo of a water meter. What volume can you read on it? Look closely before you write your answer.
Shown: 11196.161 m³
